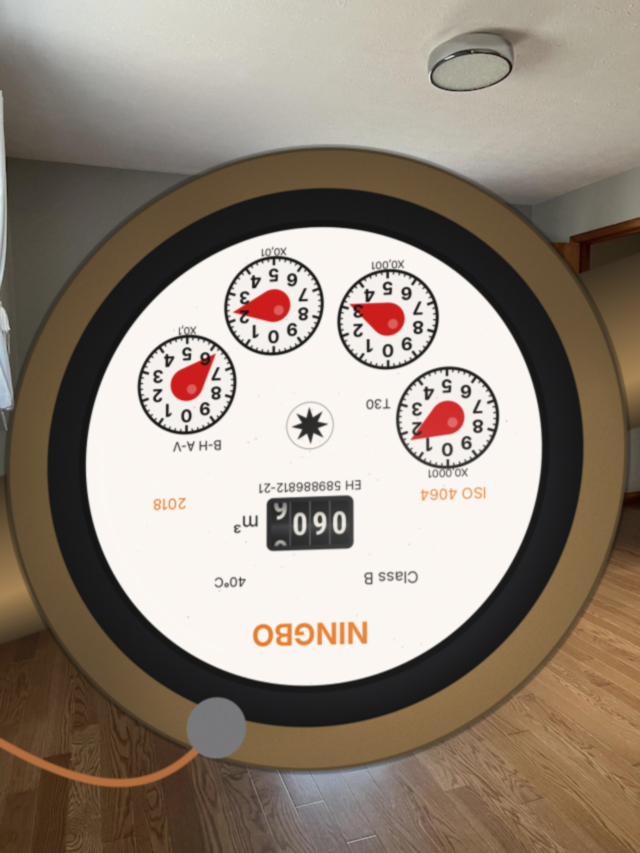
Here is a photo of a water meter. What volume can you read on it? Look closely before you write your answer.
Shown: 605.6231 m³
